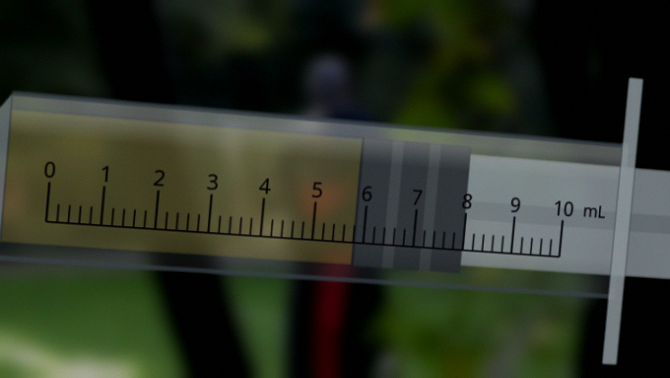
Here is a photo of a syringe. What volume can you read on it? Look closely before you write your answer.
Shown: 5.8 mL
